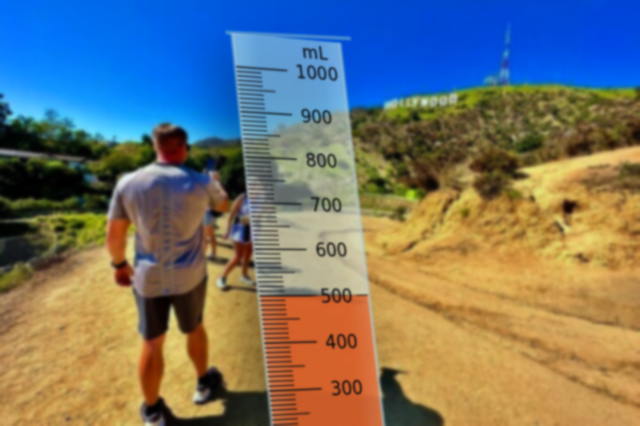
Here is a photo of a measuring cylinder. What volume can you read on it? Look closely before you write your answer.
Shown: 500 mL
